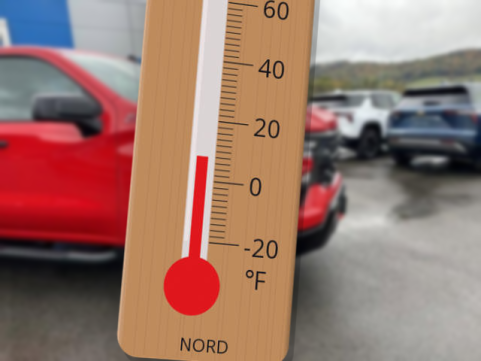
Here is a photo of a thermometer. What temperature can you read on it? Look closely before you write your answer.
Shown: 8 °F
